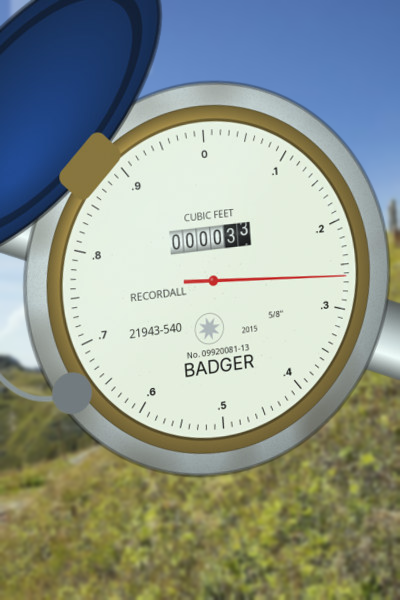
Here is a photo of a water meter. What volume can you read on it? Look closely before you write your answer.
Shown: 33.26 ft³
